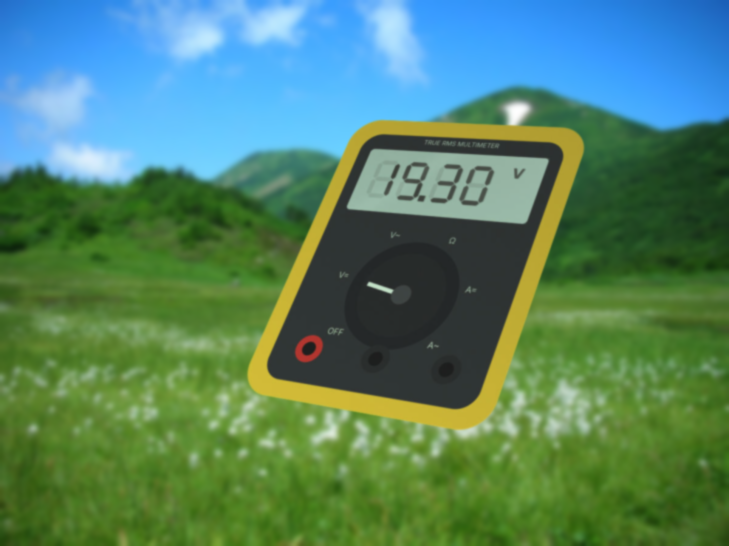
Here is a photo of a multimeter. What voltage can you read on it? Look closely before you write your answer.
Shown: 19.30 V
